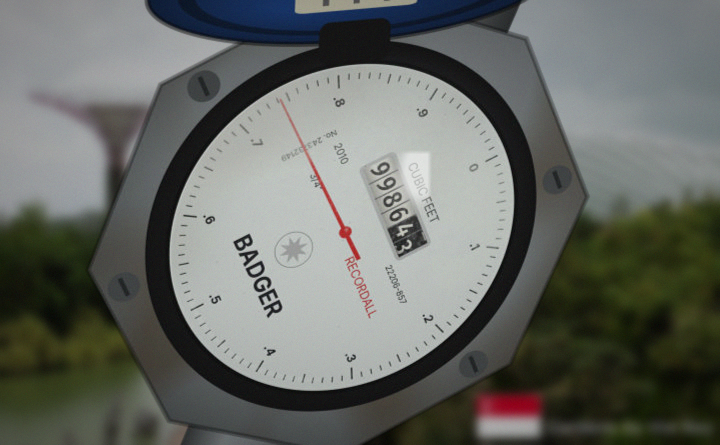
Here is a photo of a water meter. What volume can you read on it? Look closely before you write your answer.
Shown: 998642.74 ft³
